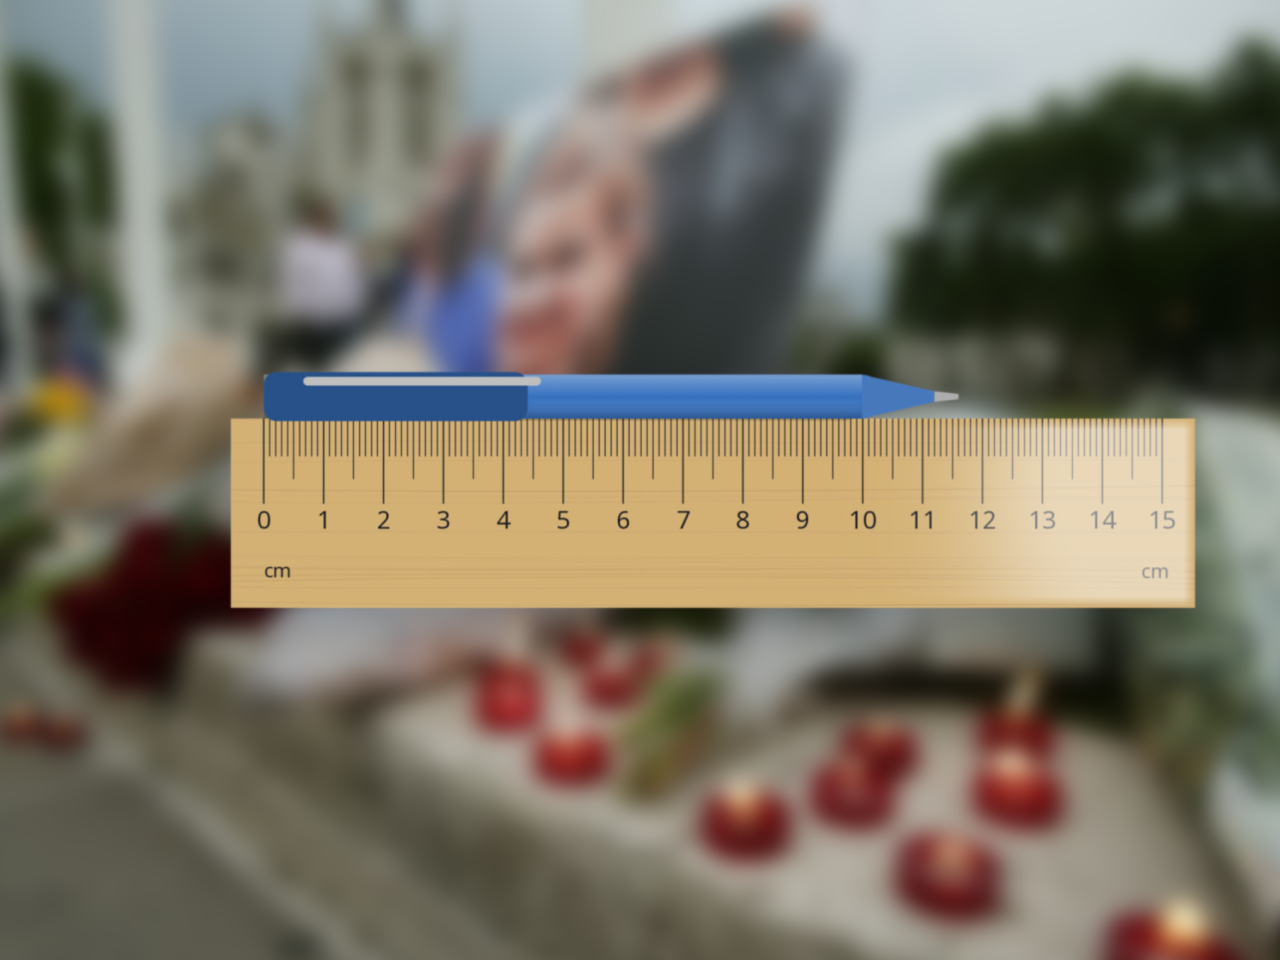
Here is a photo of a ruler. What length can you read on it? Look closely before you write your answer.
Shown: 11.6 cm
